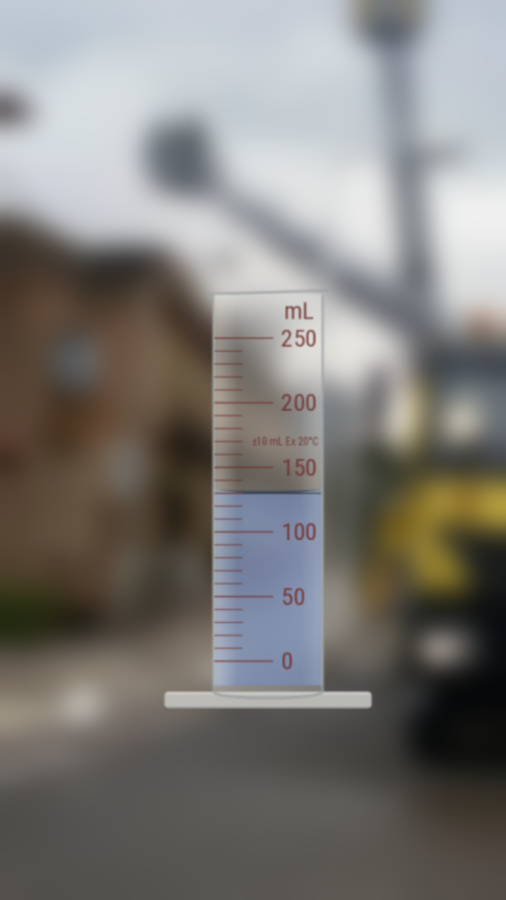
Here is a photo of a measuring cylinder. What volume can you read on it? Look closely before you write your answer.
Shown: 130 mL
